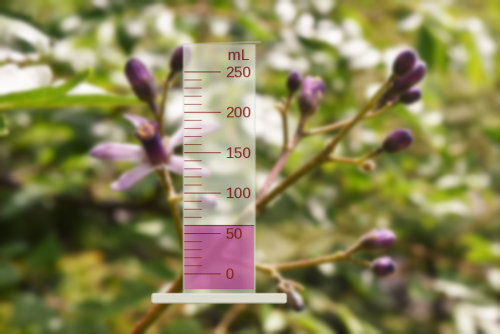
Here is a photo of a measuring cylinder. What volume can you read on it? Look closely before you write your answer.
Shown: 60 mL
